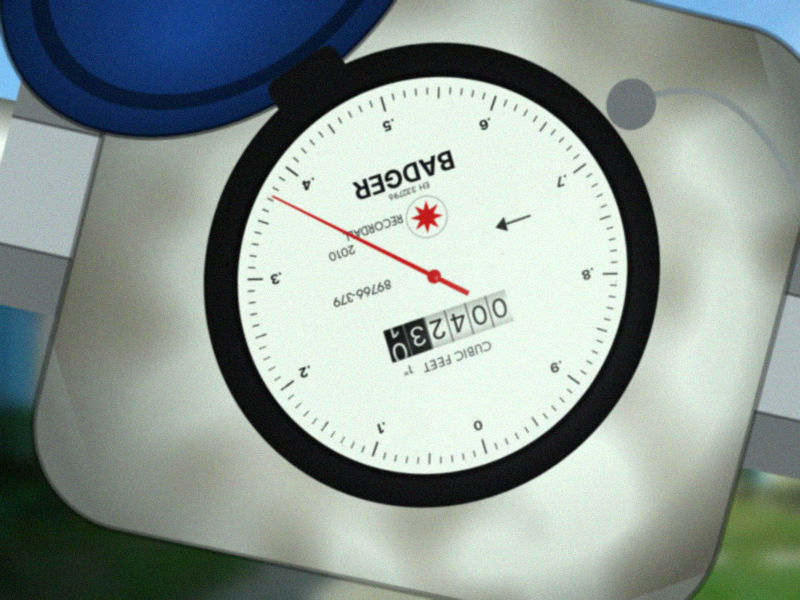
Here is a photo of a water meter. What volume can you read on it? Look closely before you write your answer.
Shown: 4230.37 ft³
